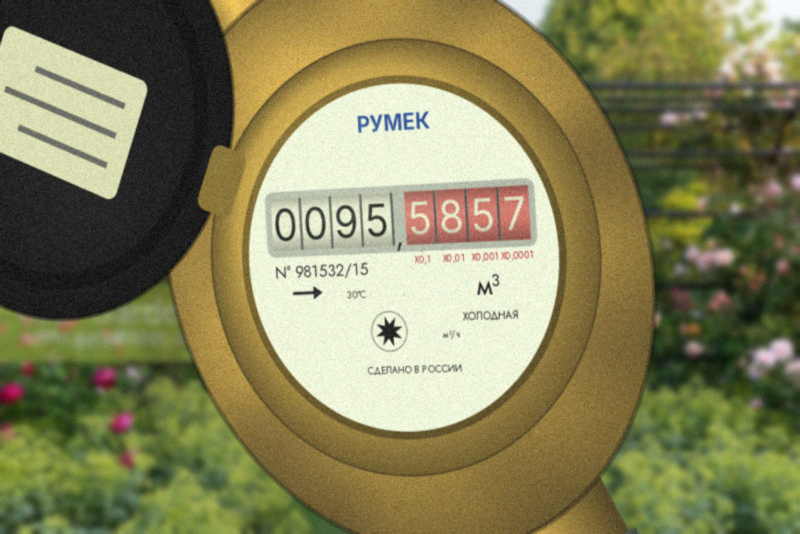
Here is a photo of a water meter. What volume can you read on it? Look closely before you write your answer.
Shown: 95.5857 m³
